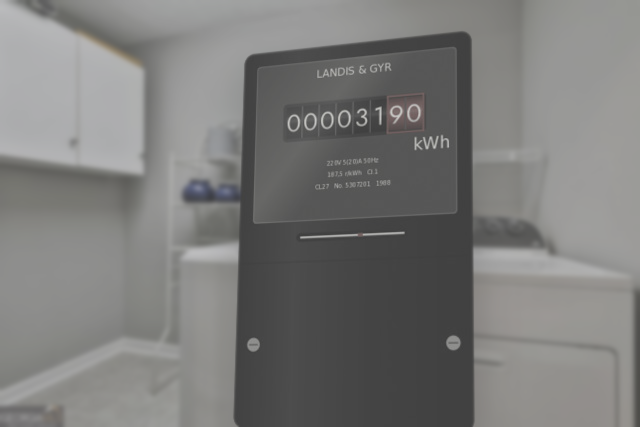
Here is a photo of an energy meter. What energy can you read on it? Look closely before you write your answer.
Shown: 31.90 kWh
